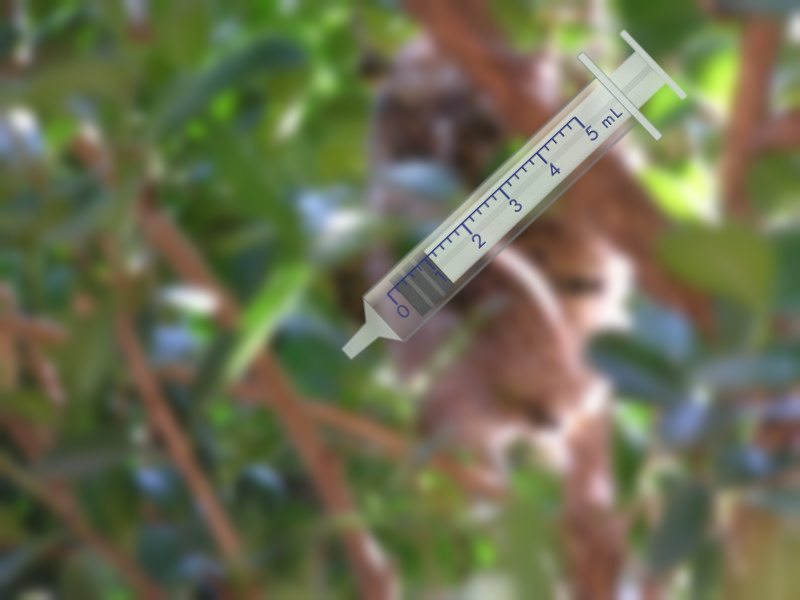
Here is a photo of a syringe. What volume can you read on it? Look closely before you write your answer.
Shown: 0.2 mL
